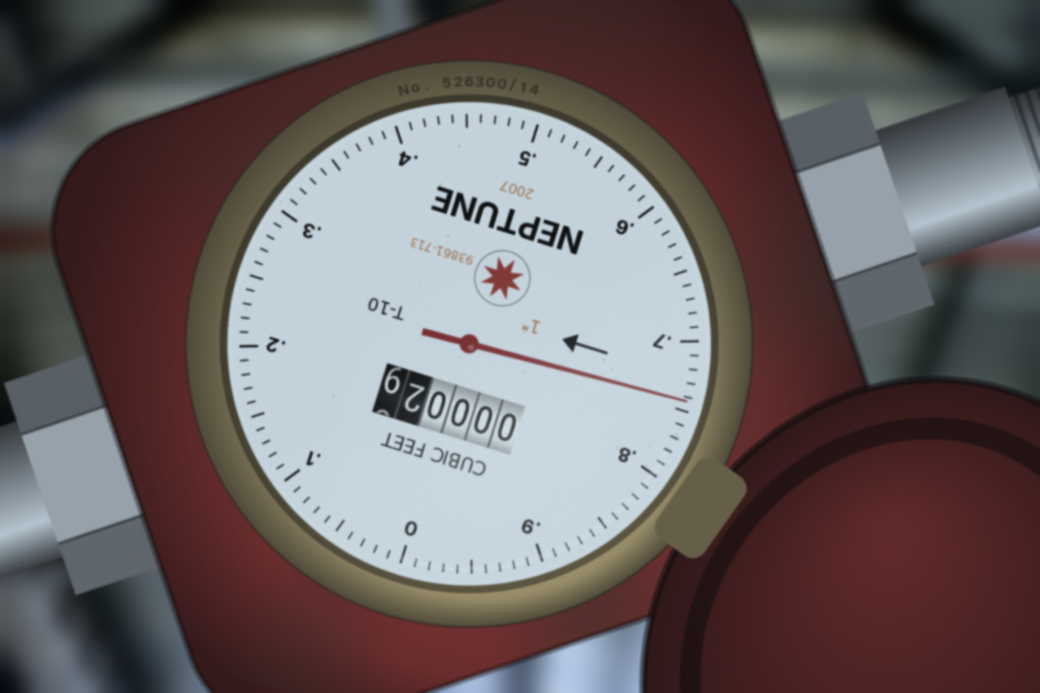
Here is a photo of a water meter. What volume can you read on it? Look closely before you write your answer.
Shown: 28.74 ft³
